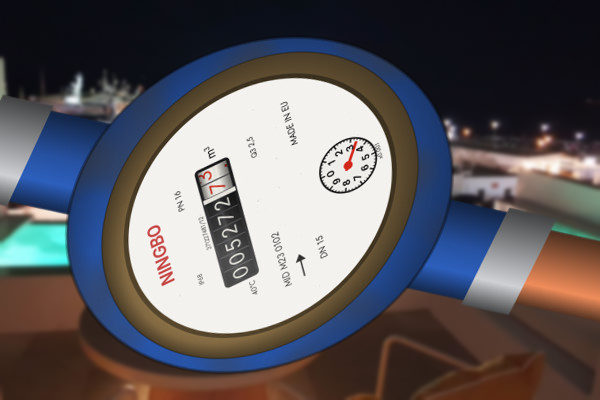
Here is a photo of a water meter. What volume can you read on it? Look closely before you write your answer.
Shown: 5272.733 m³
